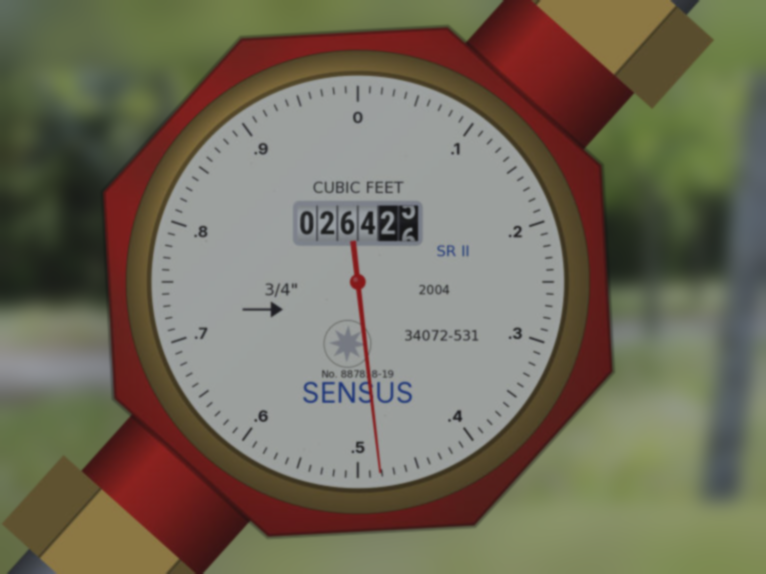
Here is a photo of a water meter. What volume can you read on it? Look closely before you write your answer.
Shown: 26425.48 ft³
